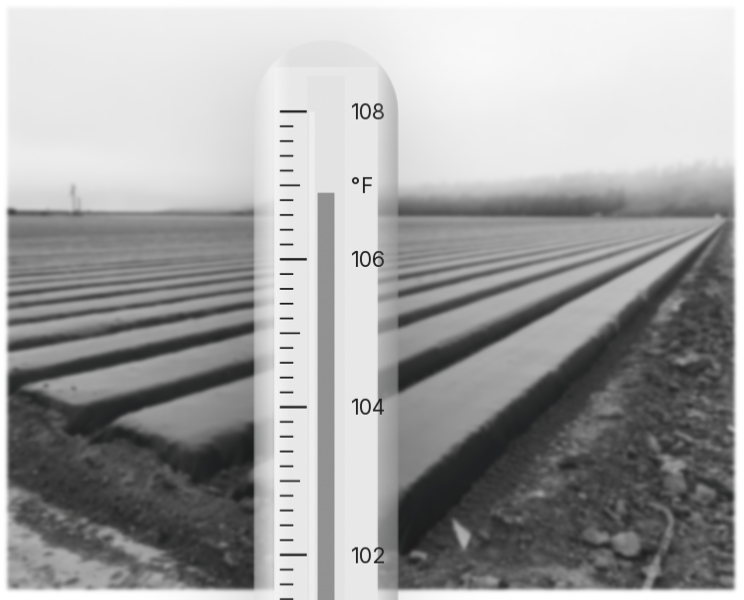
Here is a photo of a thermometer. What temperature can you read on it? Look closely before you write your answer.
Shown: 106.9 °F
